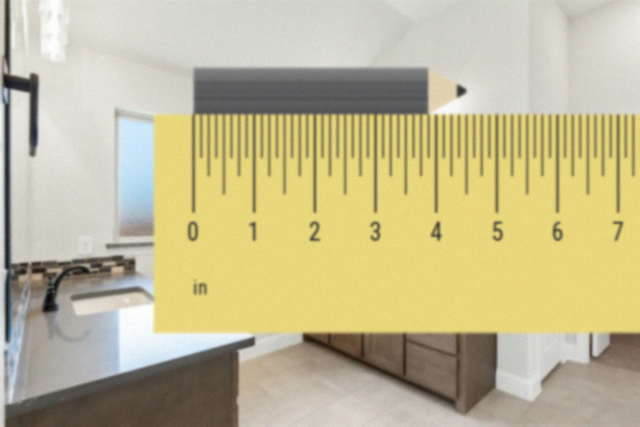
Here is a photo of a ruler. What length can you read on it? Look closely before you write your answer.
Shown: 4.5 in
